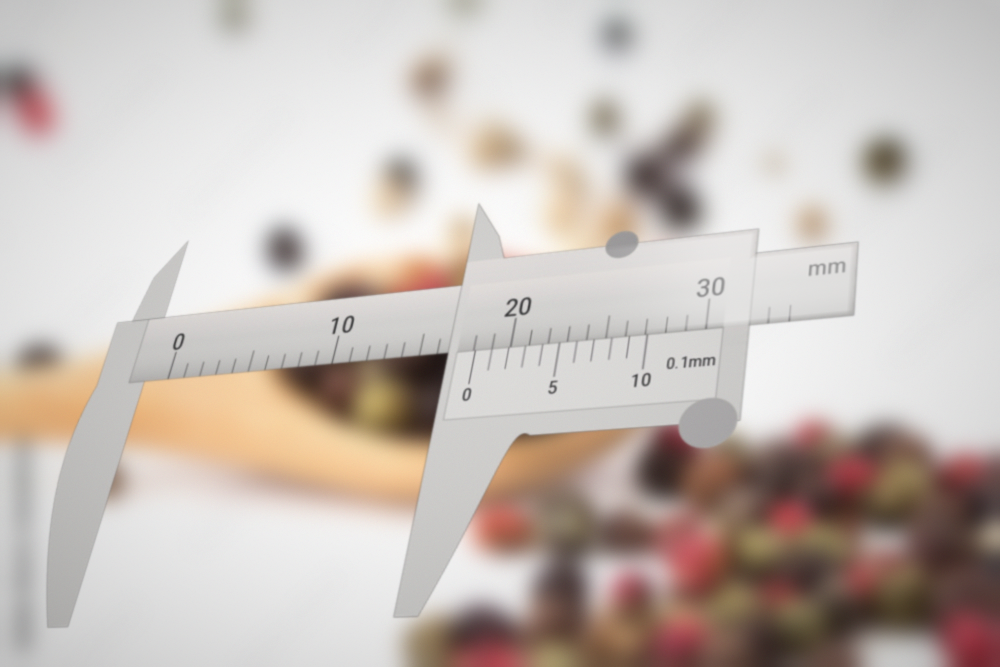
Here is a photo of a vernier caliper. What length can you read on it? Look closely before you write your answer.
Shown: 18.1 mm
